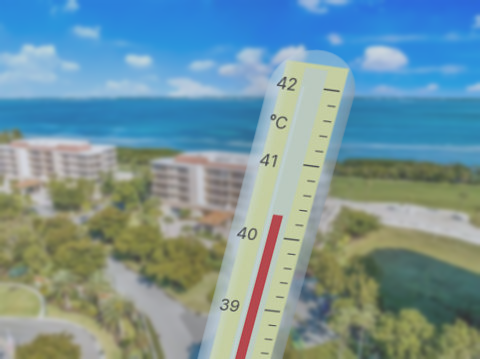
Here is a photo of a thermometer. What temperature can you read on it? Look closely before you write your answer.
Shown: 40.3 °C
